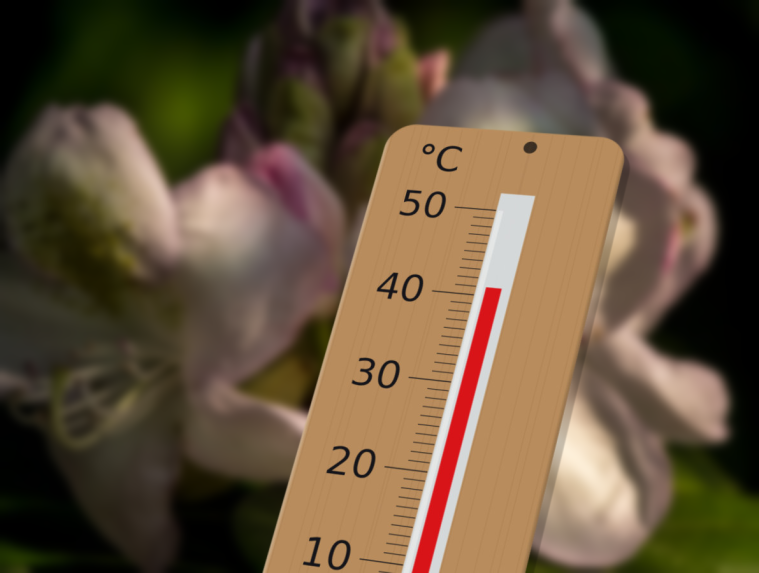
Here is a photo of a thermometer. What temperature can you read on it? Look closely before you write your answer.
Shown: 41 °C
